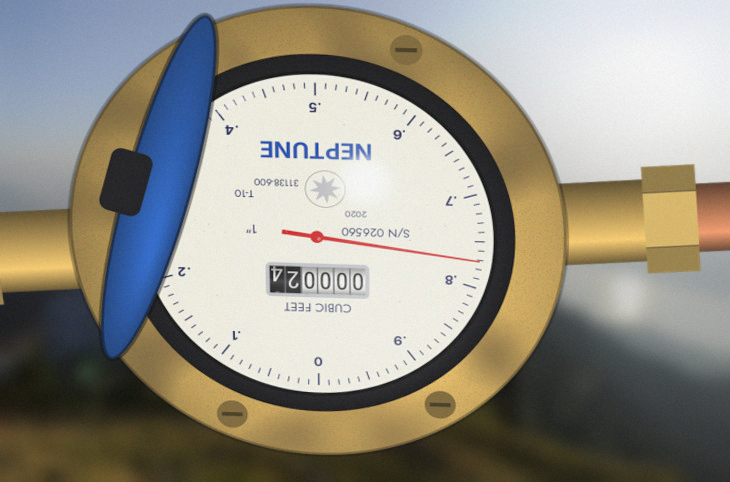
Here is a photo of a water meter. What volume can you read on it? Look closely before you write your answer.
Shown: 23.77 ft³
